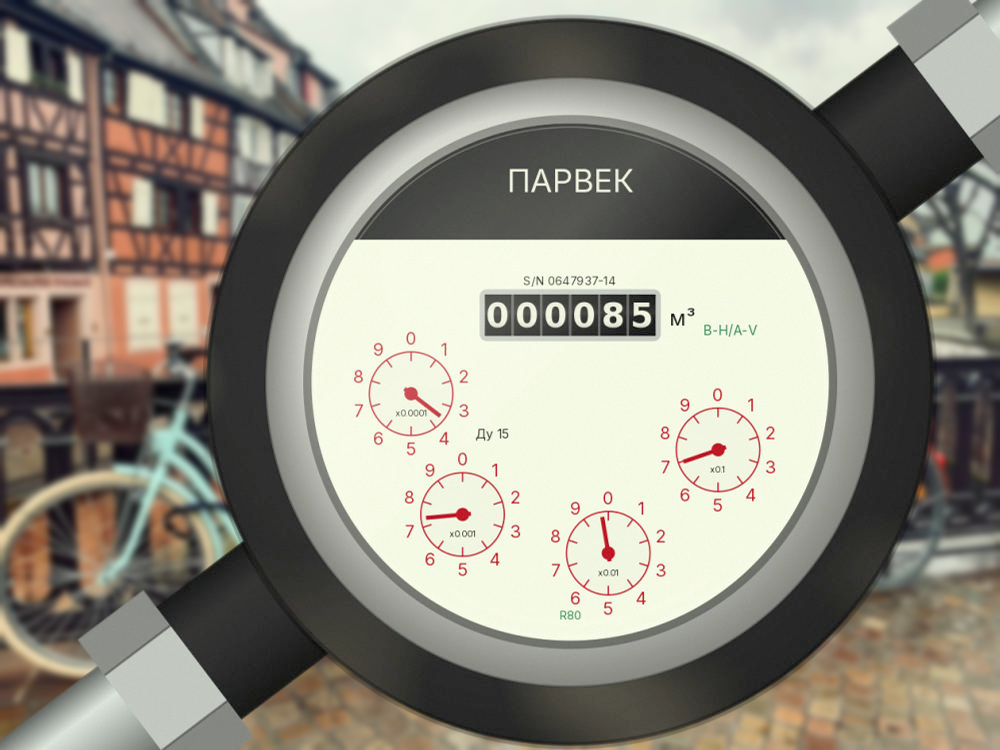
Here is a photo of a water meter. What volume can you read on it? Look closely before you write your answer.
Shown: 85.6973 m³
